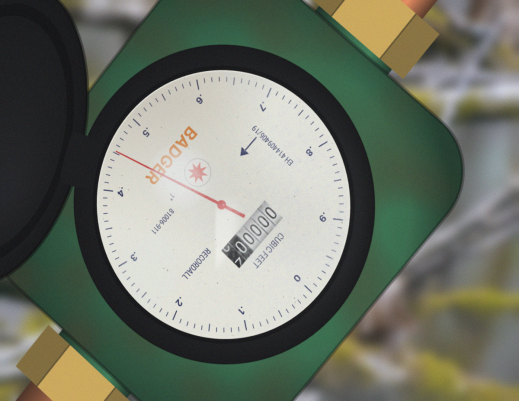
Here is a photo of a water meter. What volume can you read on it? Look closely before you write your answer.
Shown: 2.45 ft³
